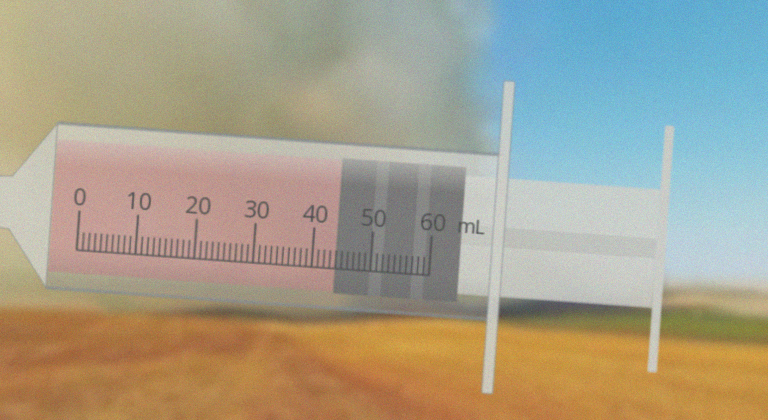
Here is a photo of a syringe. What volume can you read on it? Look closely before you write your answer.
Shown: 44 mL
